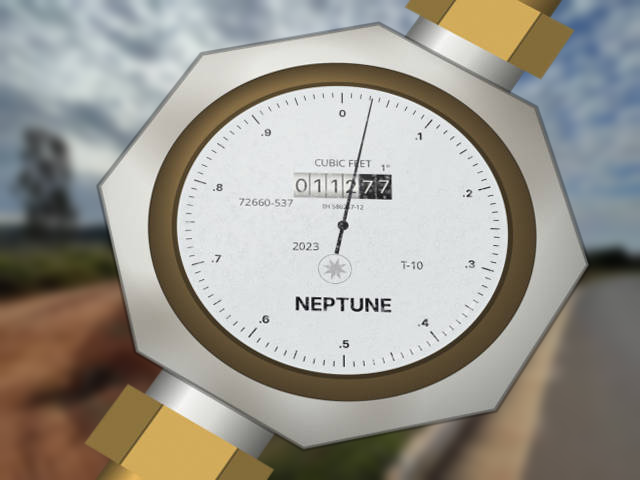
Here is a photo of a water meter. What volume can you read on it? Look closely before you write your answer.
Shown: 11277.03 ft³
